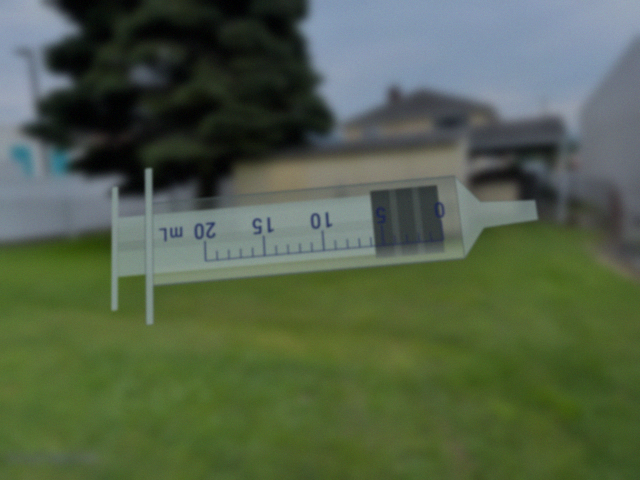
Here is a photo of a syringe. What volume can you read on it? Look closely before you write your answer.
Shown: 0 mL
